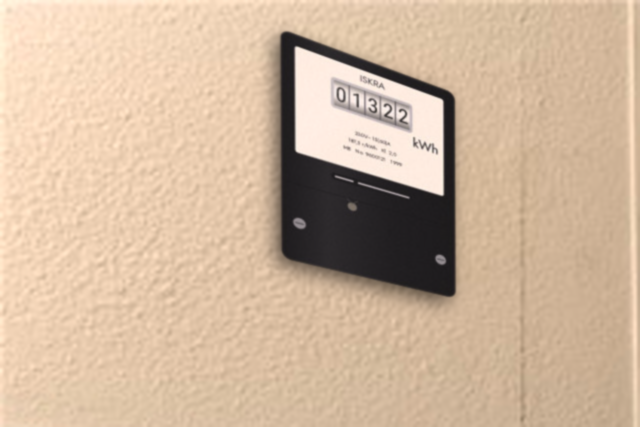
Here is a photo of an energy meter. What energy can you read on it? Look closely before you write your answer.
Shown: 1322 kWh
